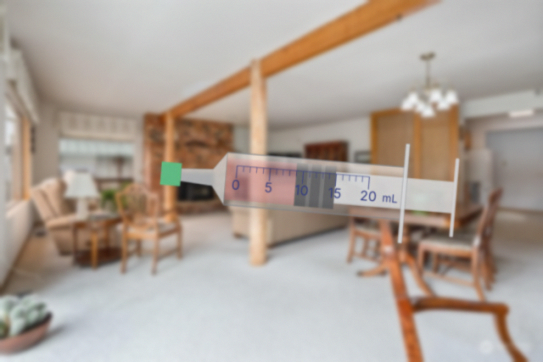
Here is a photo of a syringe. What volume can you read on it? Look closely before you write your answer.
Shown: 9 mL
